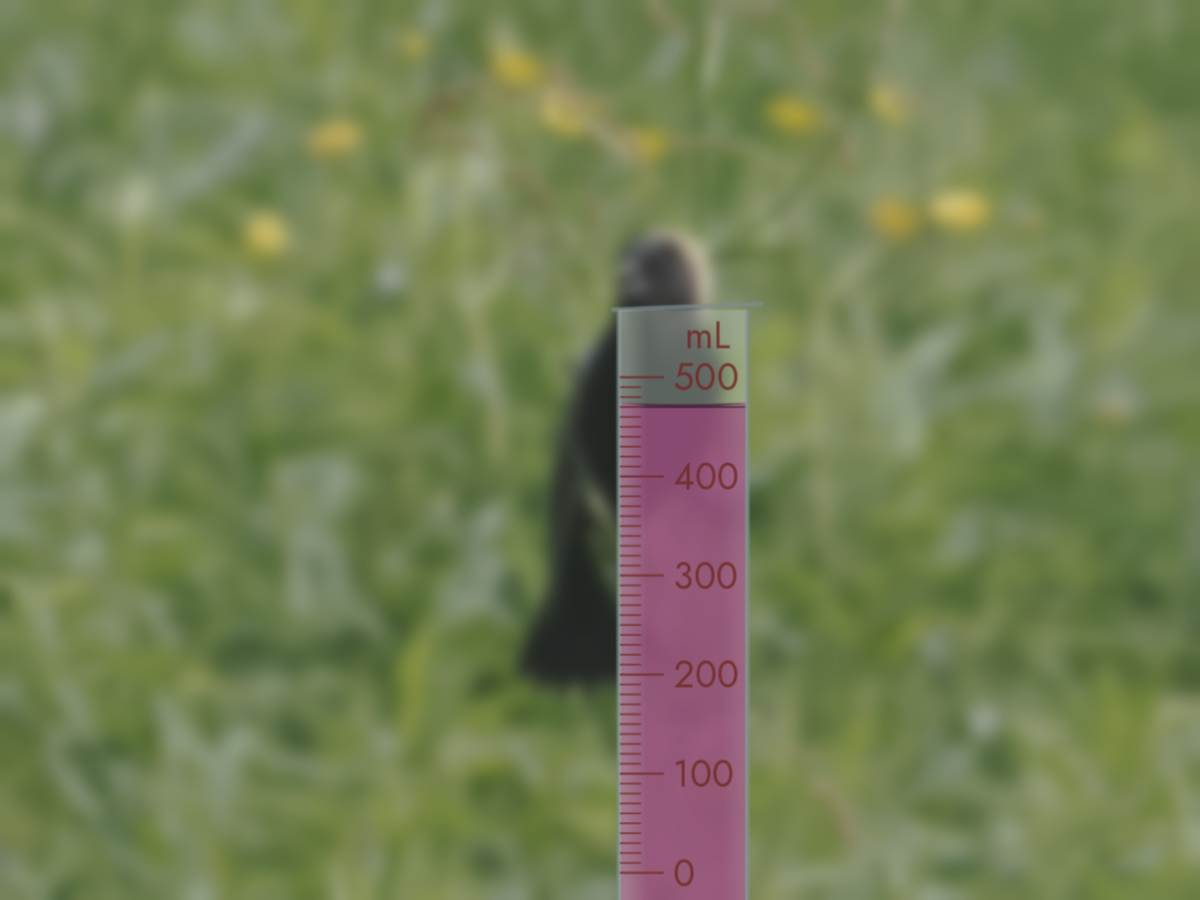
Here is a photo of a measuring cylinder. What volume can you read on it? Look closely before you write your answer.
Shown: 470 mL
